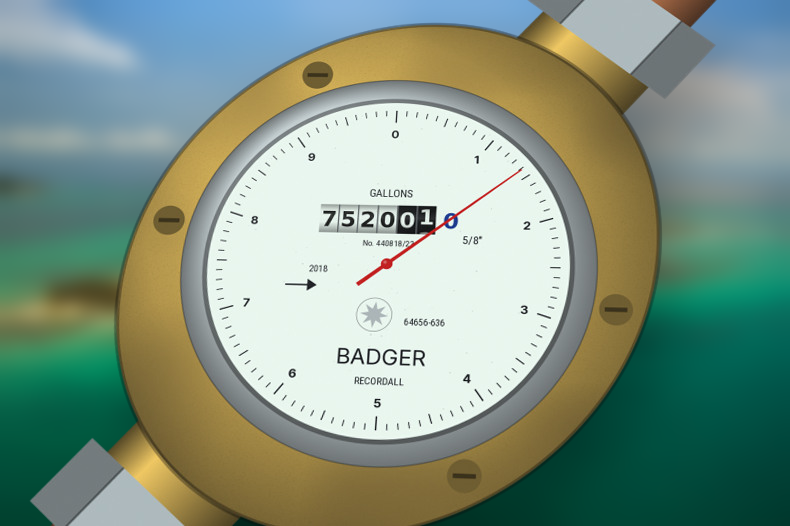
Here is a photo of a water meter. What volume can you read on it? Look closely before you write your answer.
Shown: 7520011.4 gal
